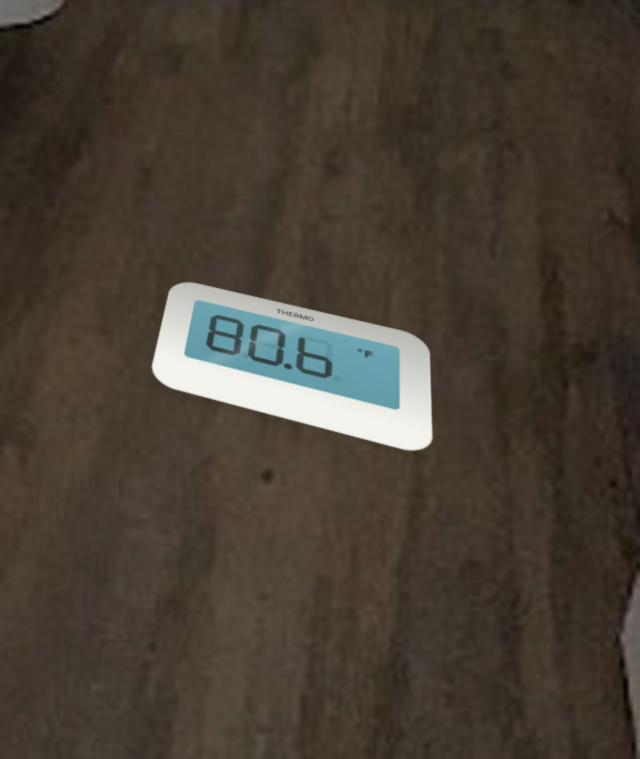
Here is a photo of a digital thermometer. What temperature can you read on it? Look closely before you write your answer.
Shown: 80.6 °F
